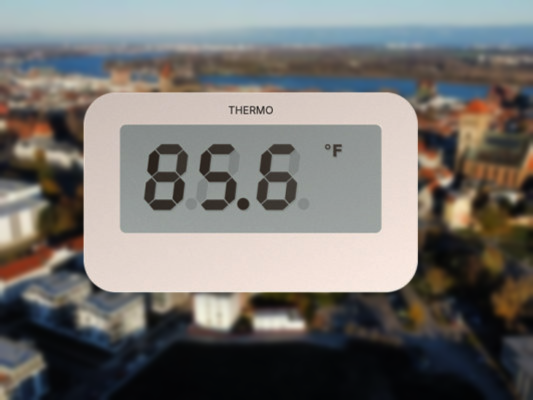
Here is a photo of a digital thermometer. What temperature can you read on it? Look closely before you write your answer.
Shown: 85.6 °F
